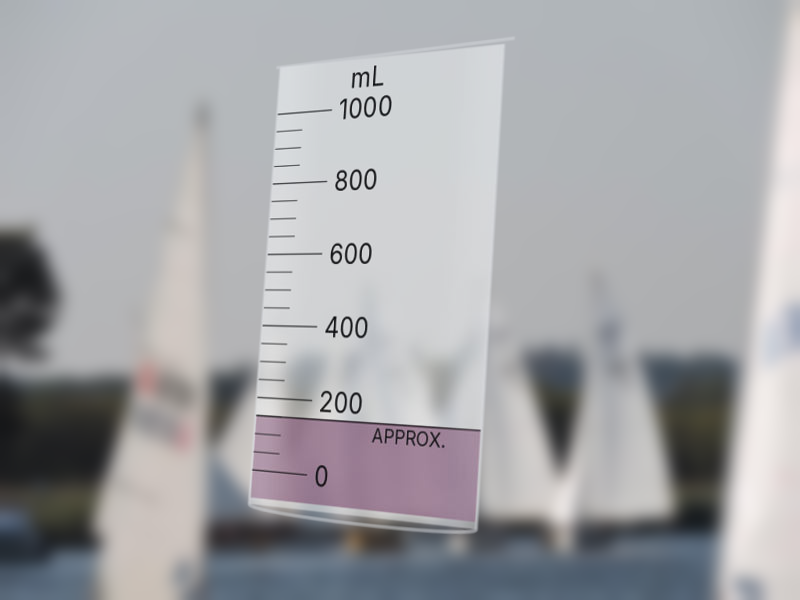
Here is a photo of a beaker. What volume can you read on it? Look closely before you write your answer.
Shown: 150 mL
